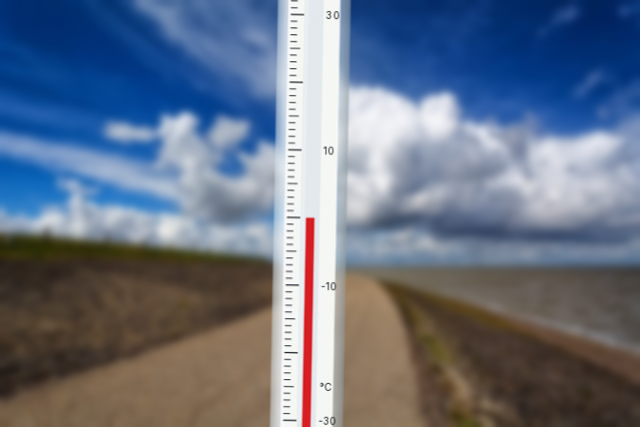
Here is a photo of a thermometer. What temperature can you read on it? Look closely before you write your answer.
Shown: 0 °C
